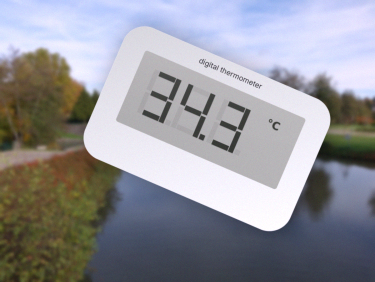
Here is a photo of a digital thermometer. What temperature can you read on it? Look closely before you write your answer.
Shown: 34.3 °C
